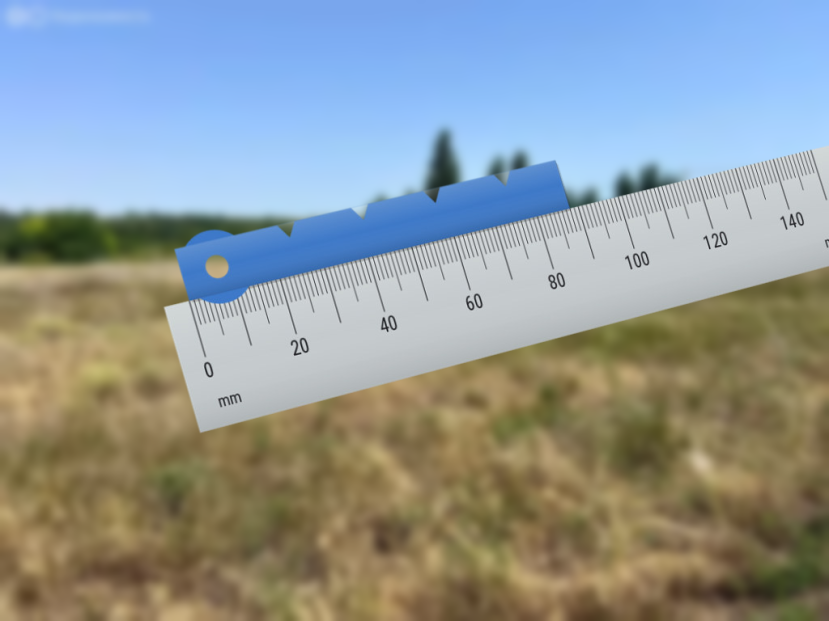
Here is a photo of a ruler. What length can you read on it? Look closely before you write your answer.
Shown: 88 mm
